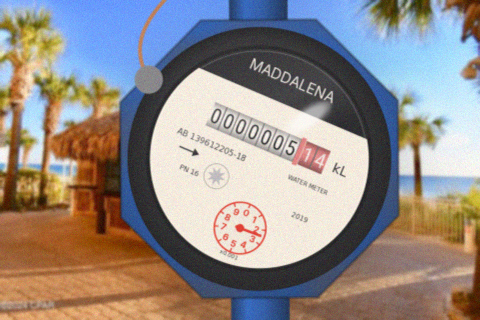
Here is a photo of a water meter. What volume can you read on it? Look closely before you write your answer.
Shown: 5.142 kL
